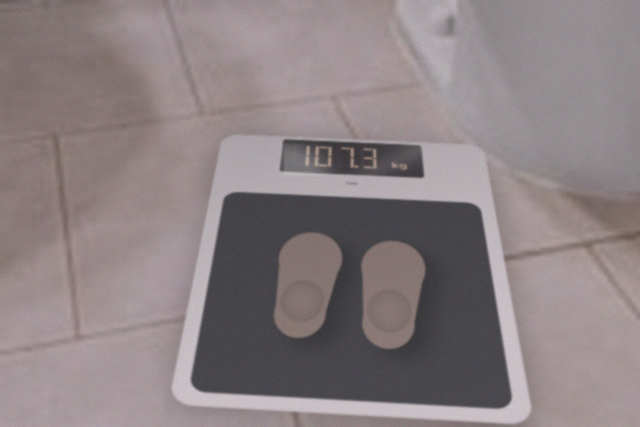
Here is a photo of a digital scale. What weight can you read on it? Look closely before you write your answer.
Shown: 107.3 kg
